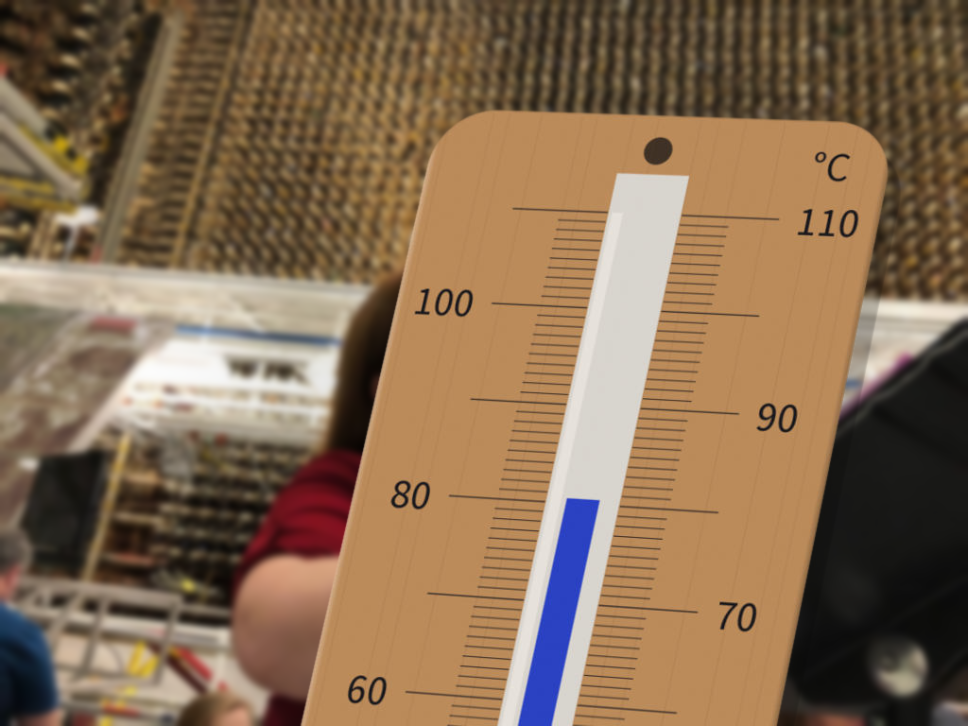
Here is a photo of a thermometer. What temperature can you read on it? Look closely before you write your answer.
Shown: 80.5 °C
